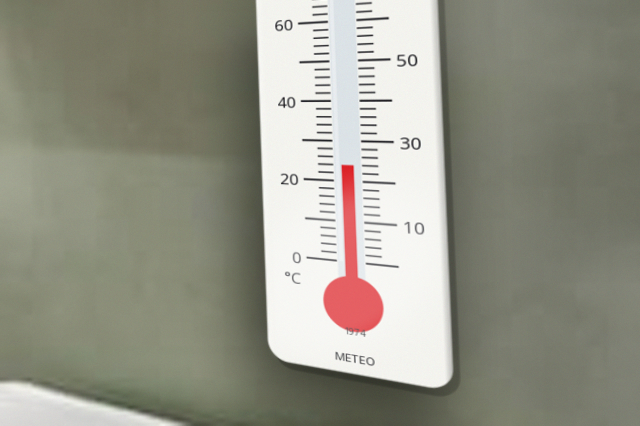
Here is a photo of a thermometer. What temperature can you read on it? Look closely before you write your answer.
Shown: 24 °C
